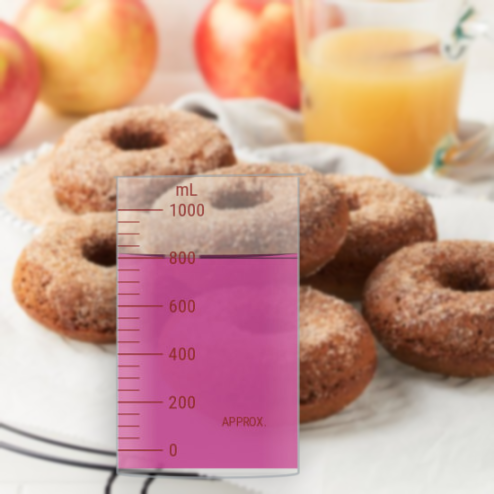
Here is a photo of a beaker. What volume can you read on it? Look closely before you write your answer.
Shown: 800 mL
